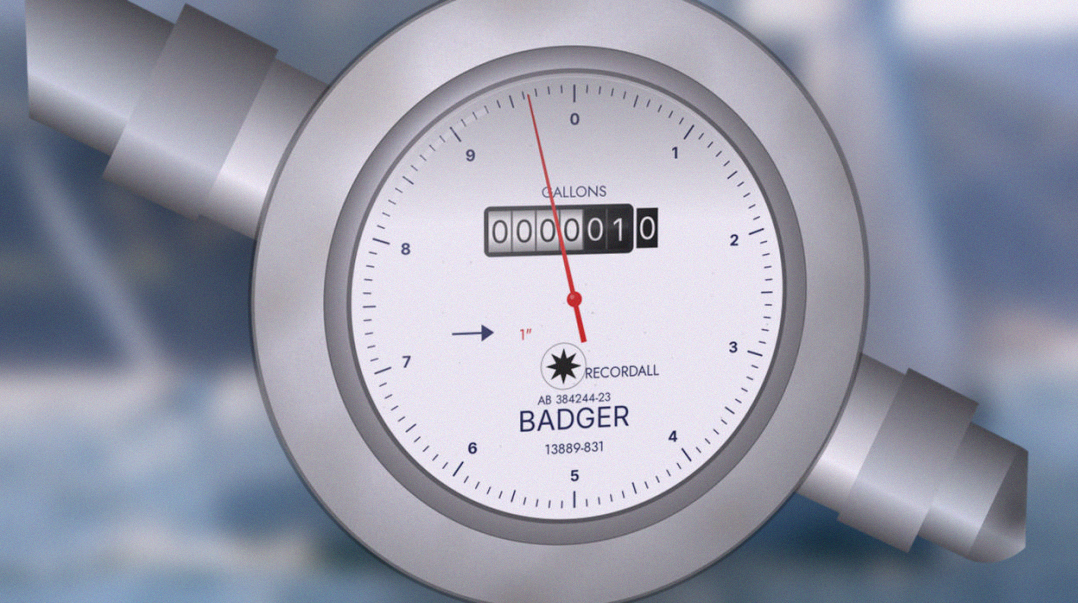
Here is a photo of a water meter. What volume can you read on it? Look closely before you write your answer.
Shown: 9.6 gal
